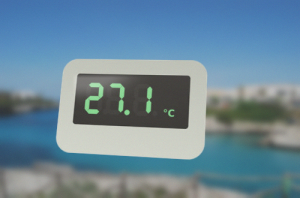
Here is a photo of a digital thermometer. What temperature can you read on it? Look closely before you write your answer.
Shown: 27.1 °C
